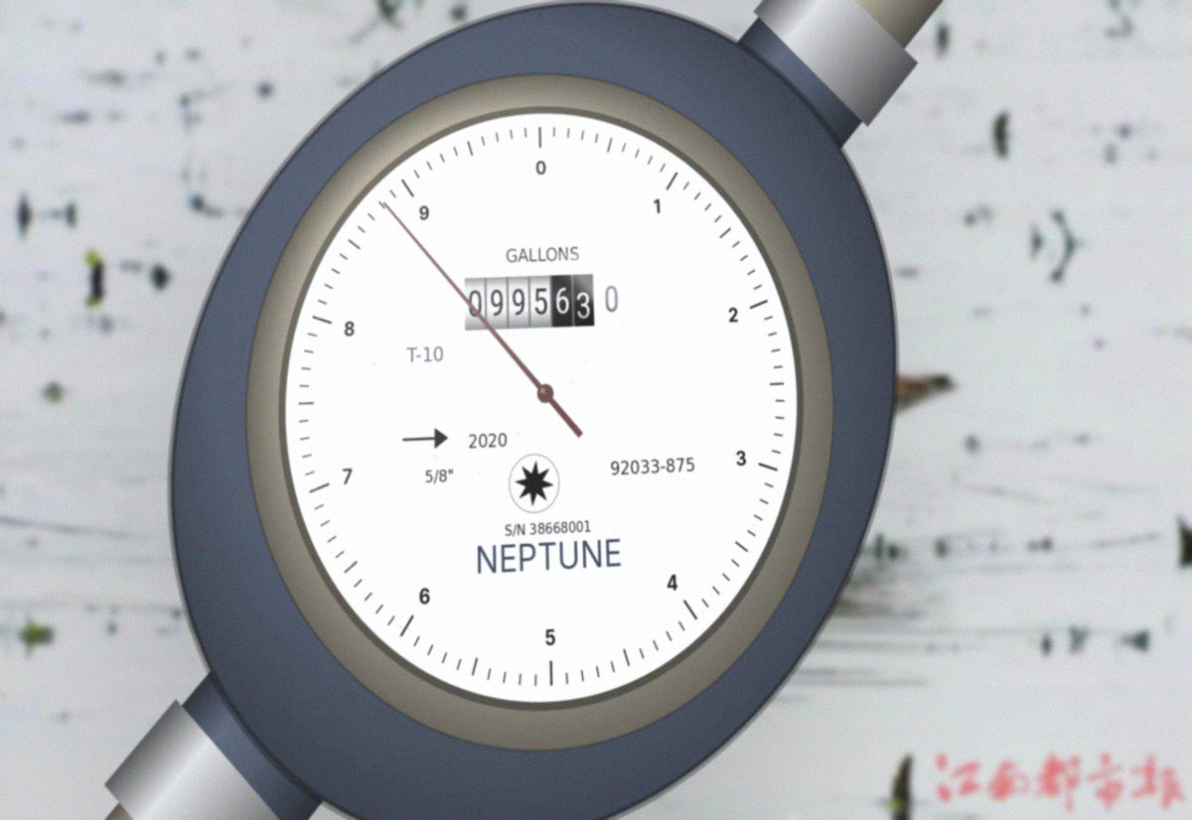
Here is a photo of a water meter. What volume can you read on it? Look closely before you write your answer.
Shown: 995628.8 gal
